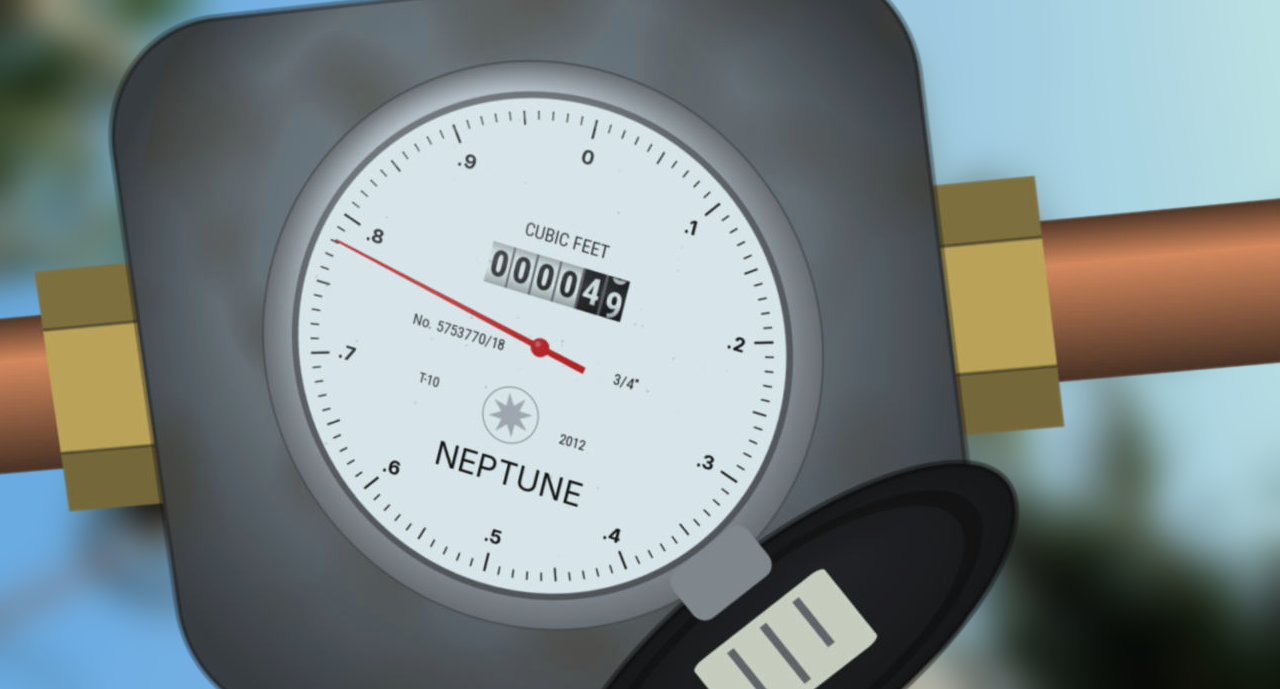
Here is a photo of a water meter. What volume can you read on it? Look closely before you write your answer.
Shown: 48.78 ft³
